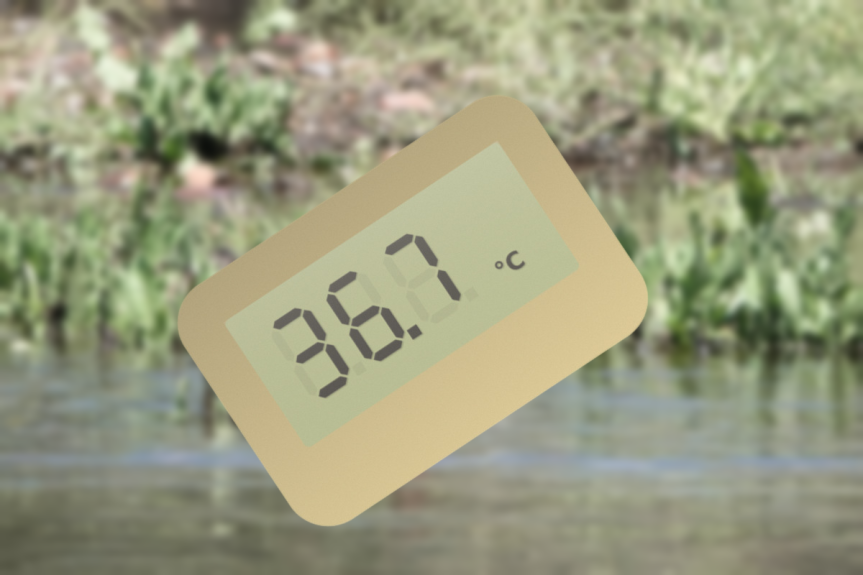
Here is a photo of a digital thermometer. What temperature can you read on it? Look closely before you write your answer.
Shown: 36.7 °C
